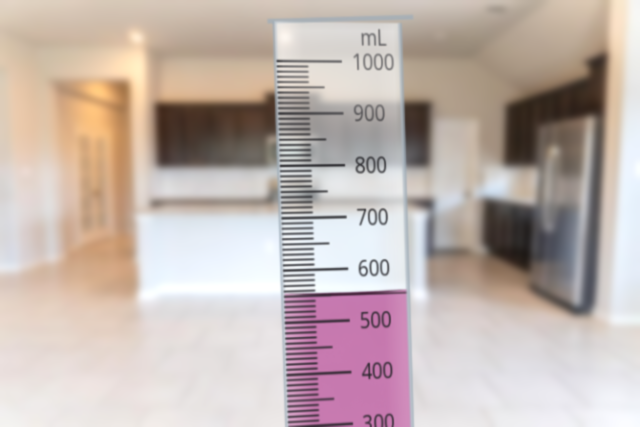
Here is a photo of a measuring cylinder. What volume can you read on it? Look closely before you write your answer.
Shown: 550 mL
